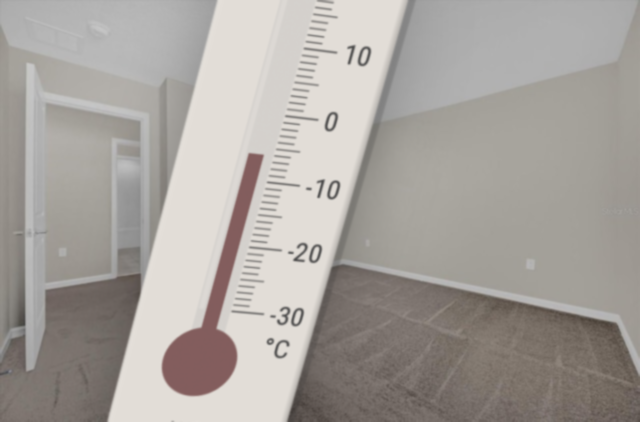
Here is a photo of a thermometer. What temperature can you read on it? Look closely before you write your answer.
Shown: -6 °C
